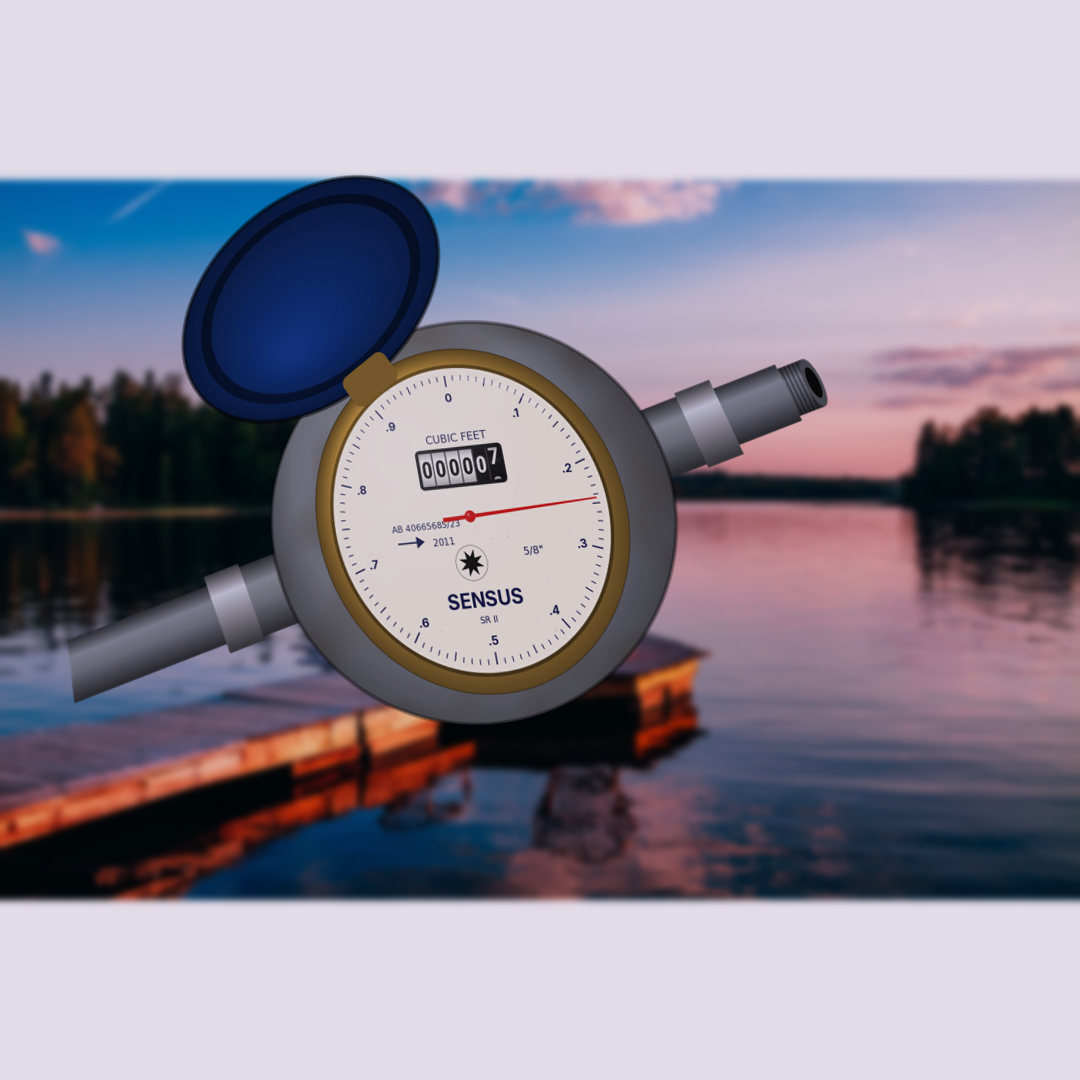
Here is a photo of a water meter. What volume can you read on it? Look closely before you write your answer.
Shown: 7.24 ft³
